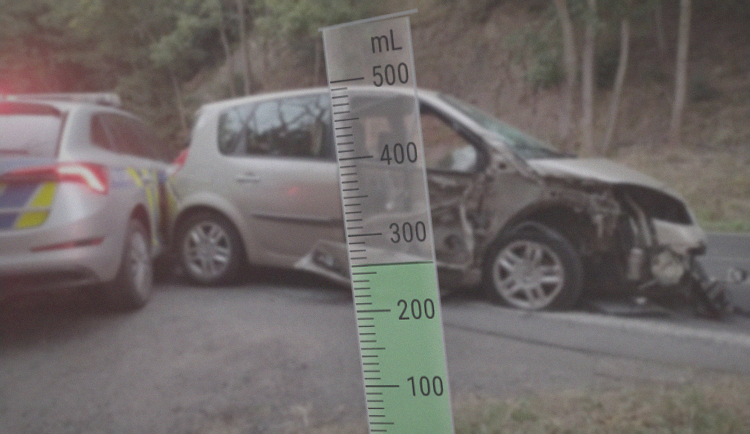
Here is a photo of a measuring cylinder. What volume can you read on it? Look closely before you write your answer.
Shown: 260 mL
